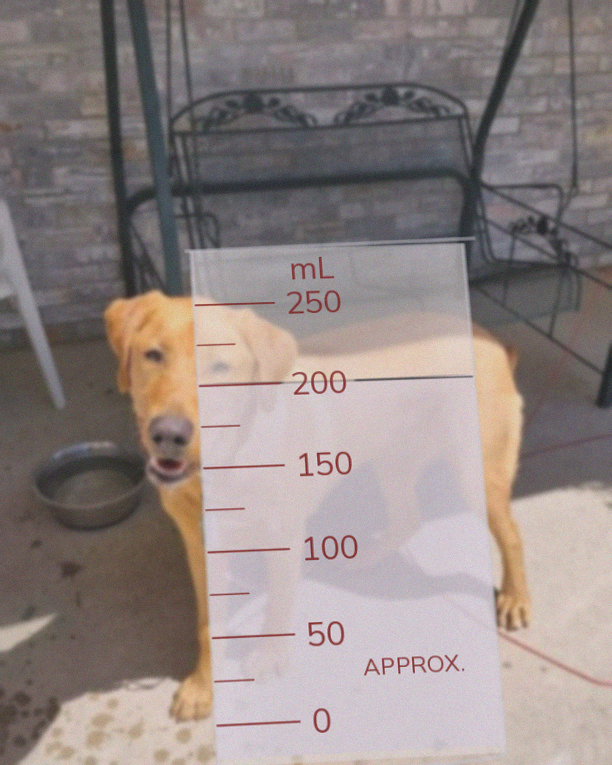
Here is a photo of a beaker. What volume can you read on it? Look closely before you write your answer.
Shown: 200 mL
